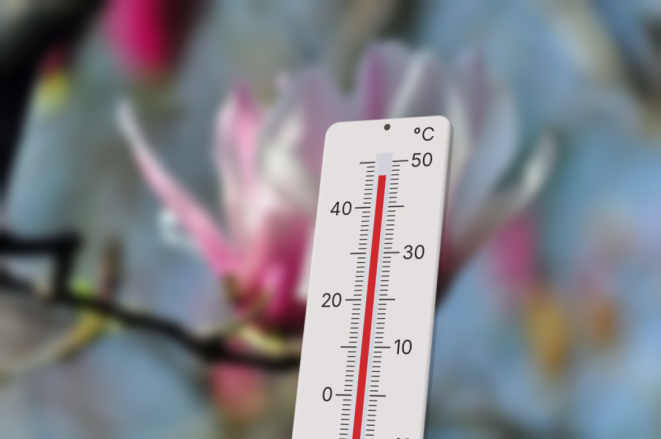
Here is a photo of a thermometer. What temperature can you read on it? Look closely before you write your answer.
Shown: 47 °C
